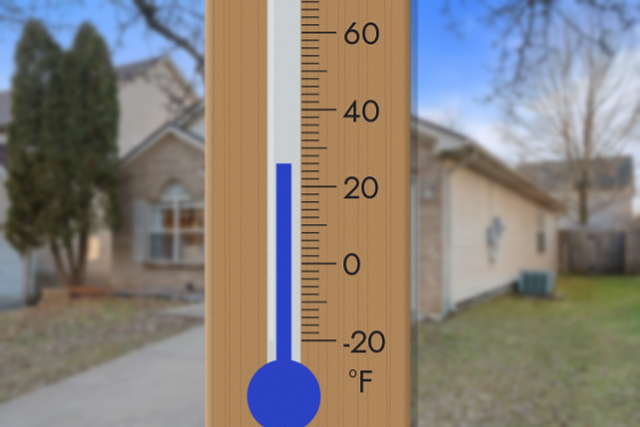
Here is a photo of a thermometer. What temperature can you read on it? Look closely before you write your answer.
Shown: 26 °F
